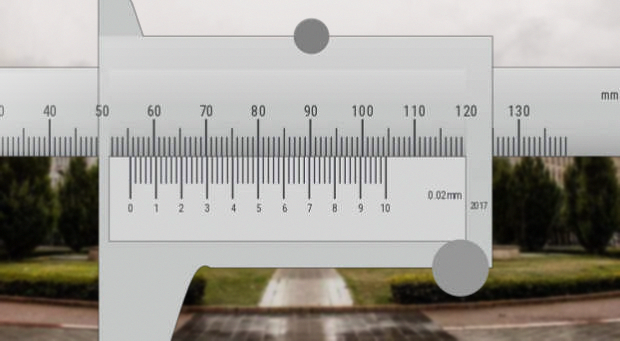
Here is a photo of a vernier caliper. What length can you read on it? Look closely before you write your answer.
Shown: 55.5 mm
